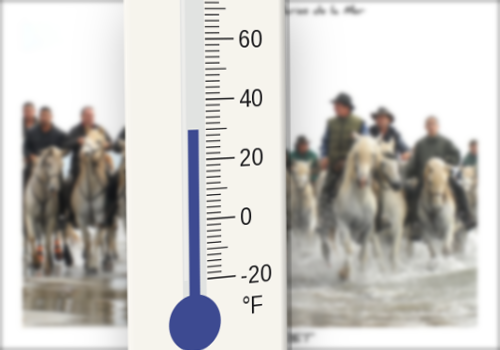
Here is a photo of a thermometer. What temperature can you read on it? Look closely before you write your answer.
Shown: 30 °F
